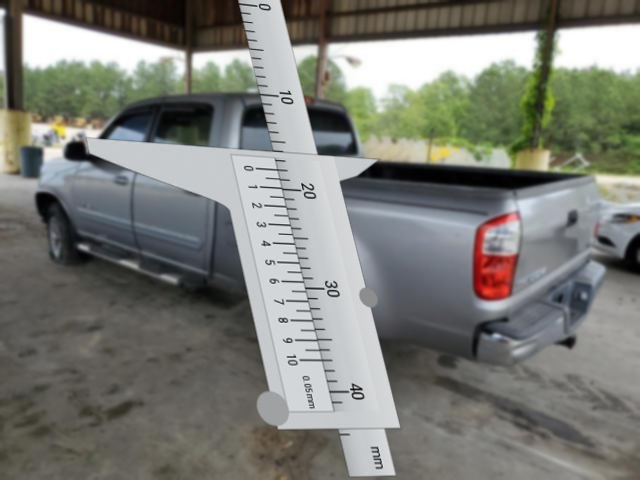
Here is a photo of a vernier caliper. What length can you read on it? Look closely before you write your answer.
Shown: 18.0 mm
